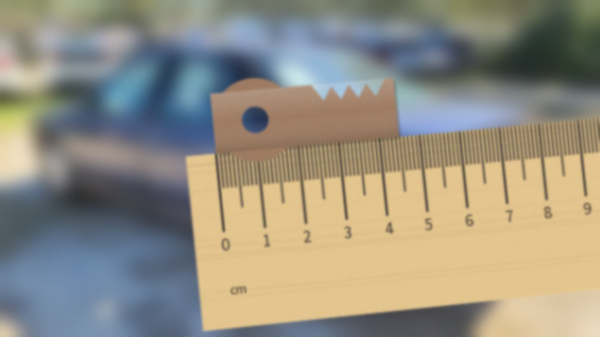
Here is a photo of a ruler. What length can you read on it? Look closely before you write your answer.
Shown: 4.5 cm
